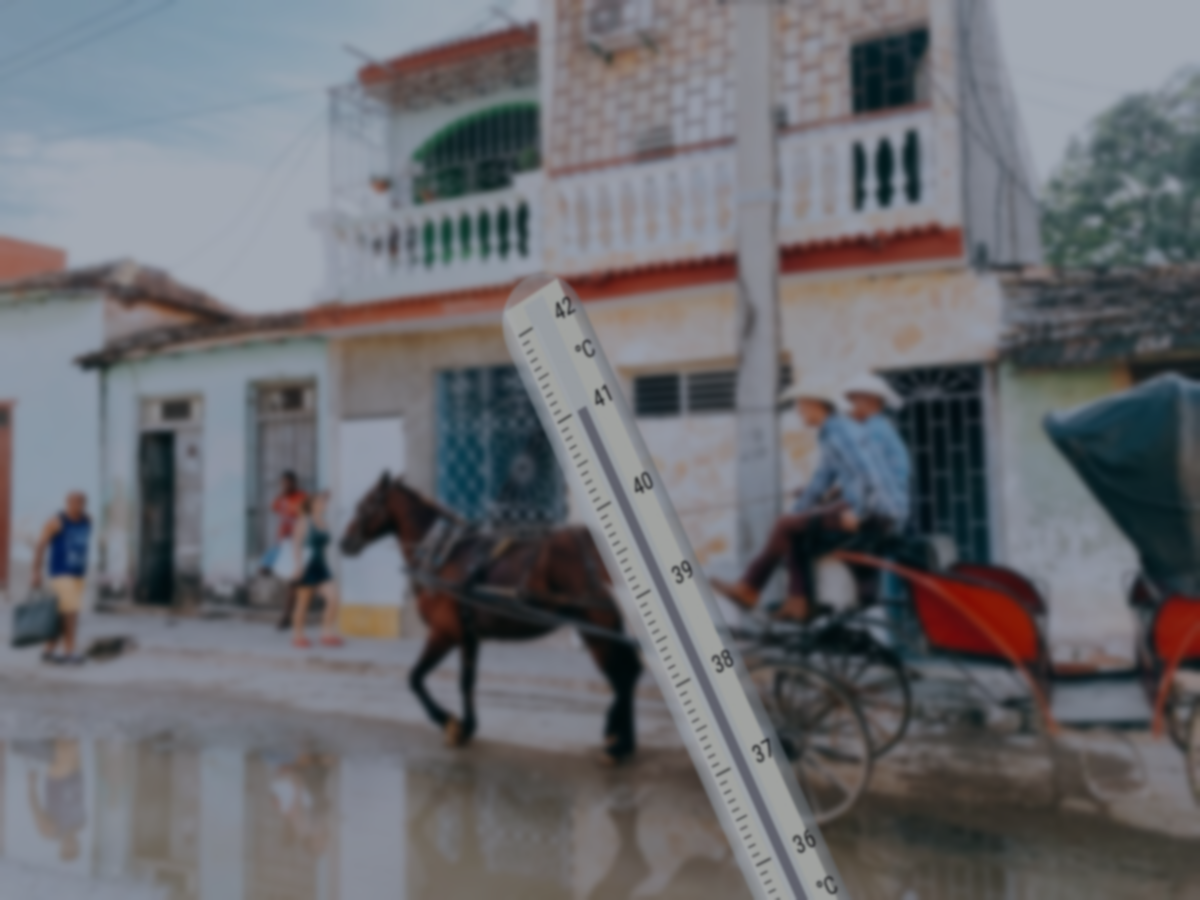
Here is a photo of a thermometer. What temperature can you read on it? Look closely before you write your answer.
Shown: 41 °C
